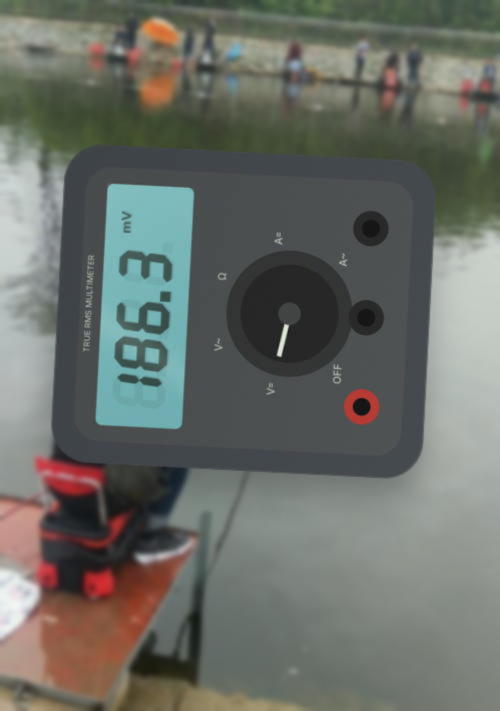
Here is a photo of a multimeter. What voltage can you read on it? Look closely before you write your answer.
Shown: 186.3 mV
